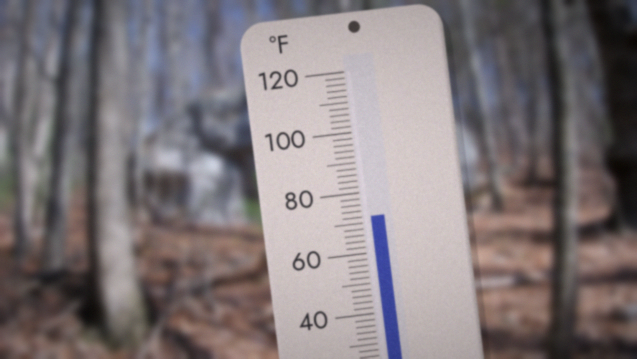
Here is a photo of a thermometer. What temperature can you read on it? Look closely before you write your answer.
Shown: 72 °F
